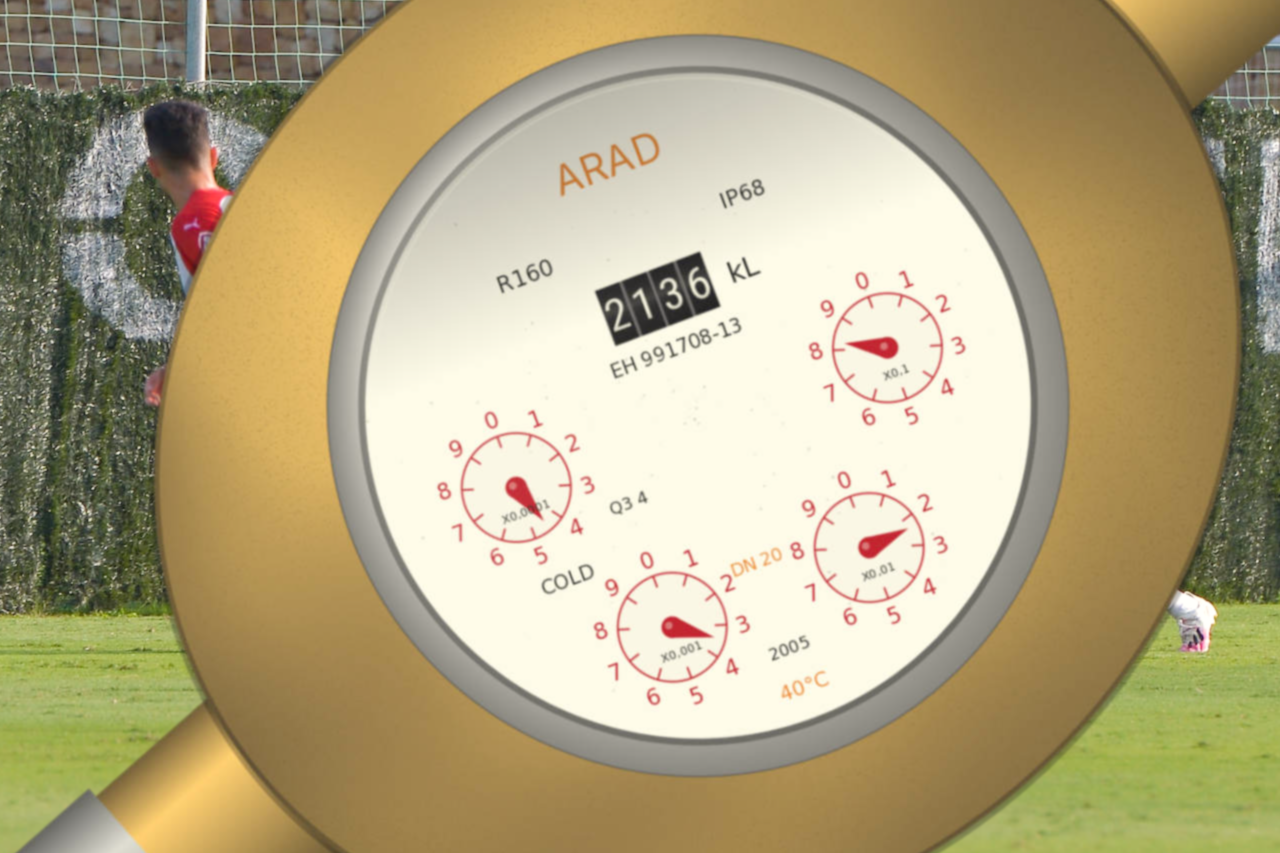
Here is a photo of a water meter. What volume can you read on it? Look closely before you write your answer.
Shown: 2136.8234 kL
